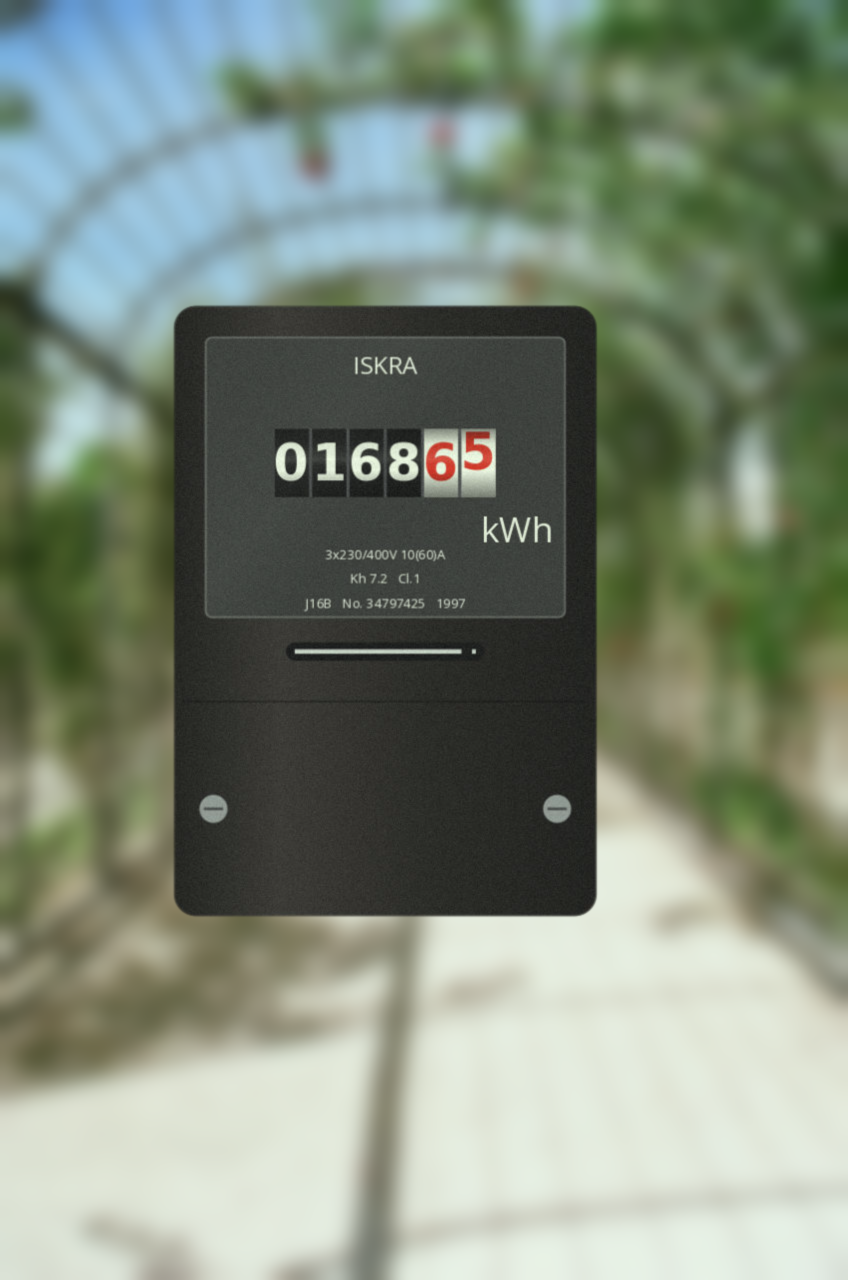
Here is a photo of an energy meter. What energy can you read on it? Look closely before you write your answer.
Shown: 168.65 kWh
